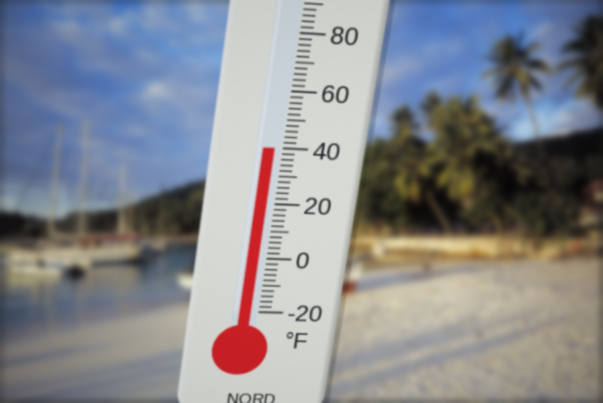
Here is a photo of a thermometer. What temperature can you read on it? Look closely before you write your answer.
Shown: 40 °F
